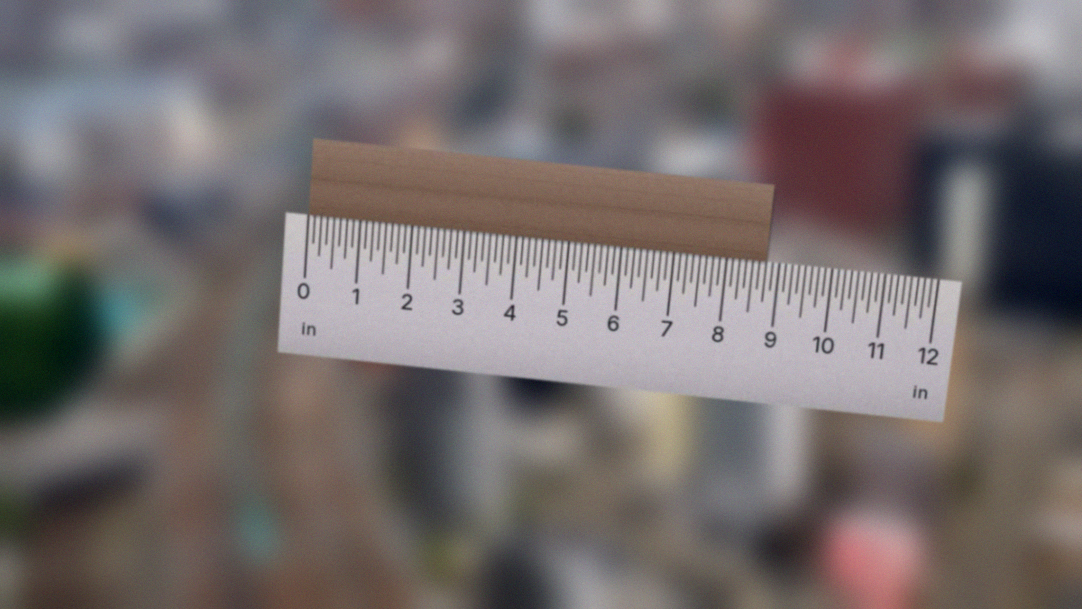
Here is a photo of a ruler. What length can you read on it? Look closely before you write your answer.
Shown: 8.75 in
